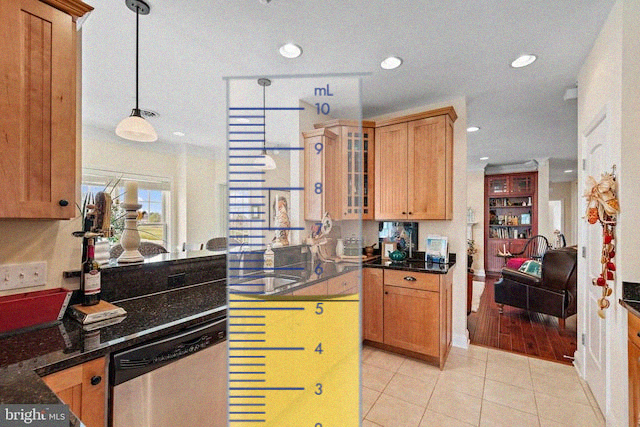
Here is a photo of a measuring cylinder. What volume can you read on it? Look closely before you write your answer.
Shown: 5.2 mL
